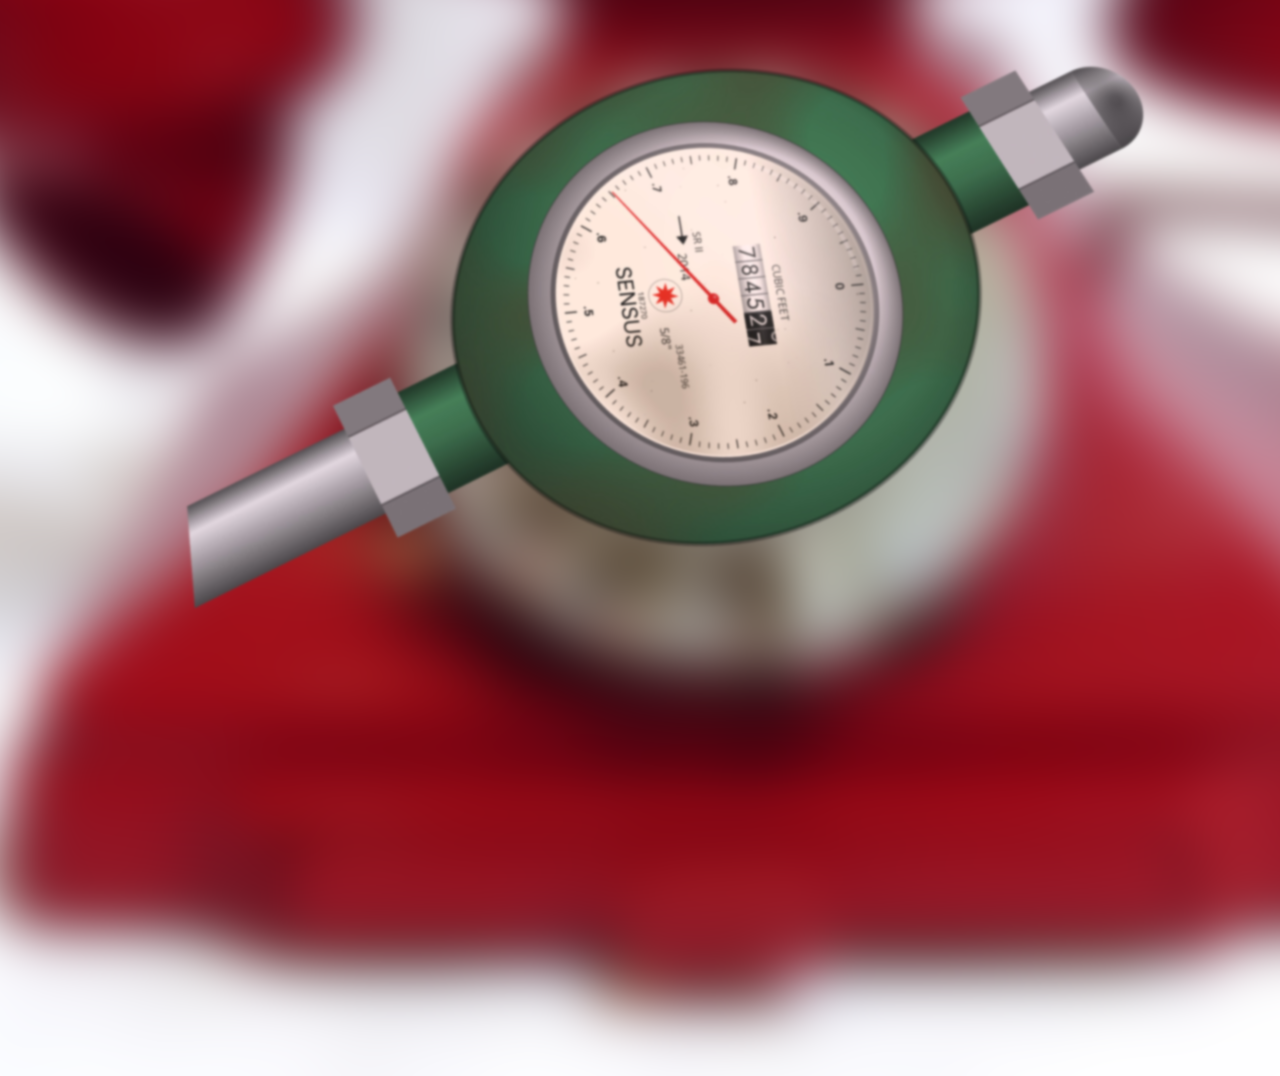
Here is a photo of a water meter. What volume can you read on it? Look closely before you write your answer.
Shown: 784526.65 ft³
